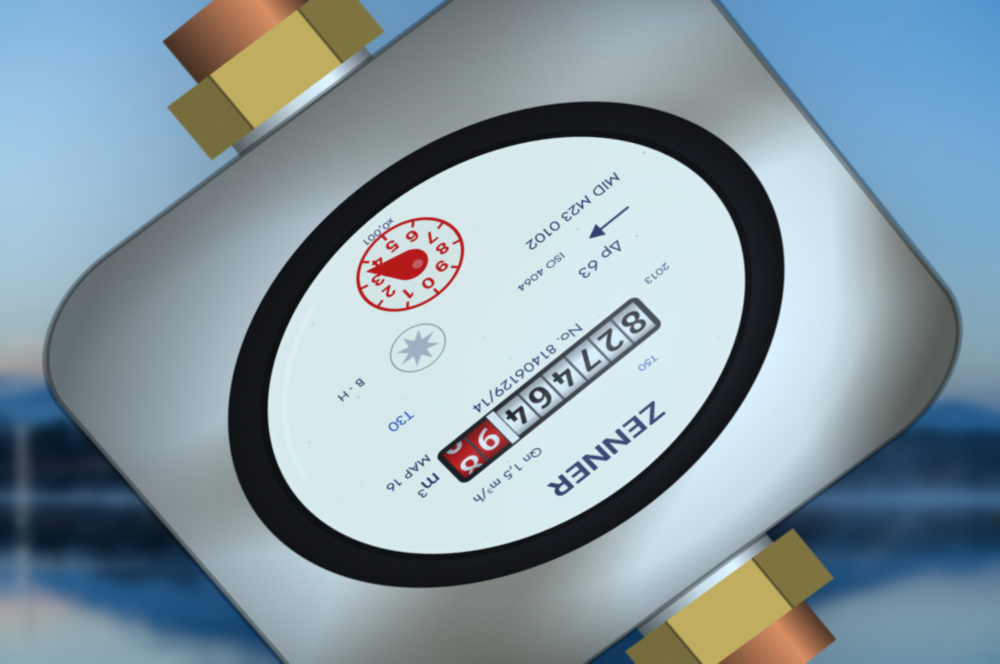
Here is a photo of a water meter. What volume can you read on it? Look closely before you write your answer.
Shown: 827464.983 m³
